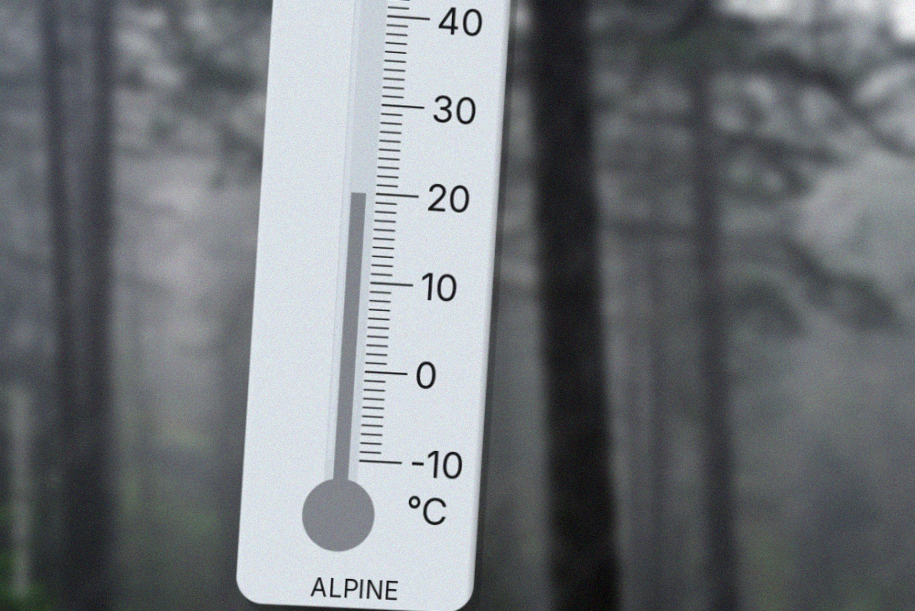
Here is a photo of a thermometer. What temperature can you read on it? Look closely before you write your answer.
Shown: 20 °C
